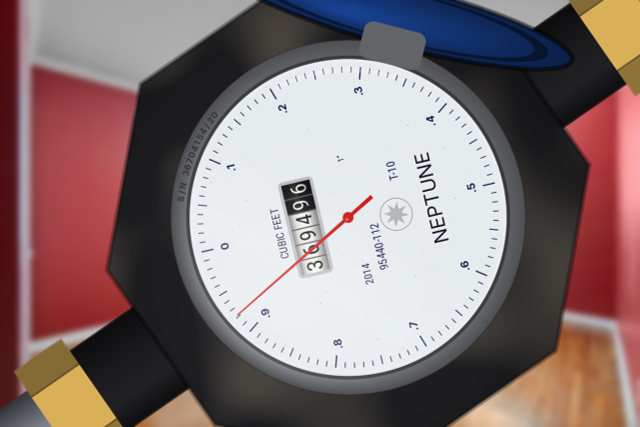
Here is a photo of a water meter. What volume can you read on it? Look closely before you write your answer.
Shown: 369495.92 ft³
